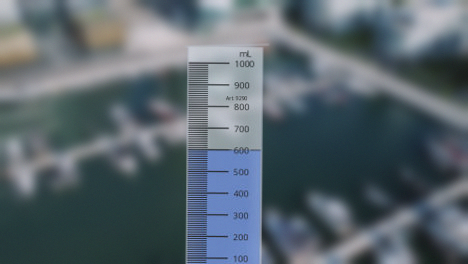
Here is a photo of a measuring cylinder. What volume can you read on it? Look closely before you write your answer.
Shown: 600 mL
